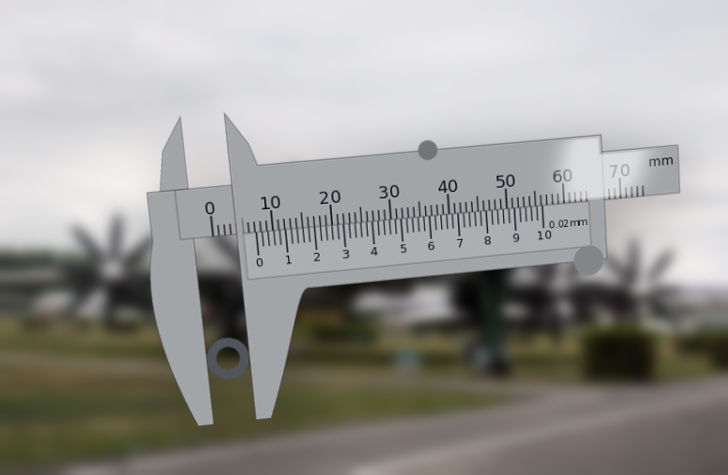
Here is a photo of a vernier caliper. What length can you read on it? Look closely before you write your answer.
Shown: 7.2 mm
